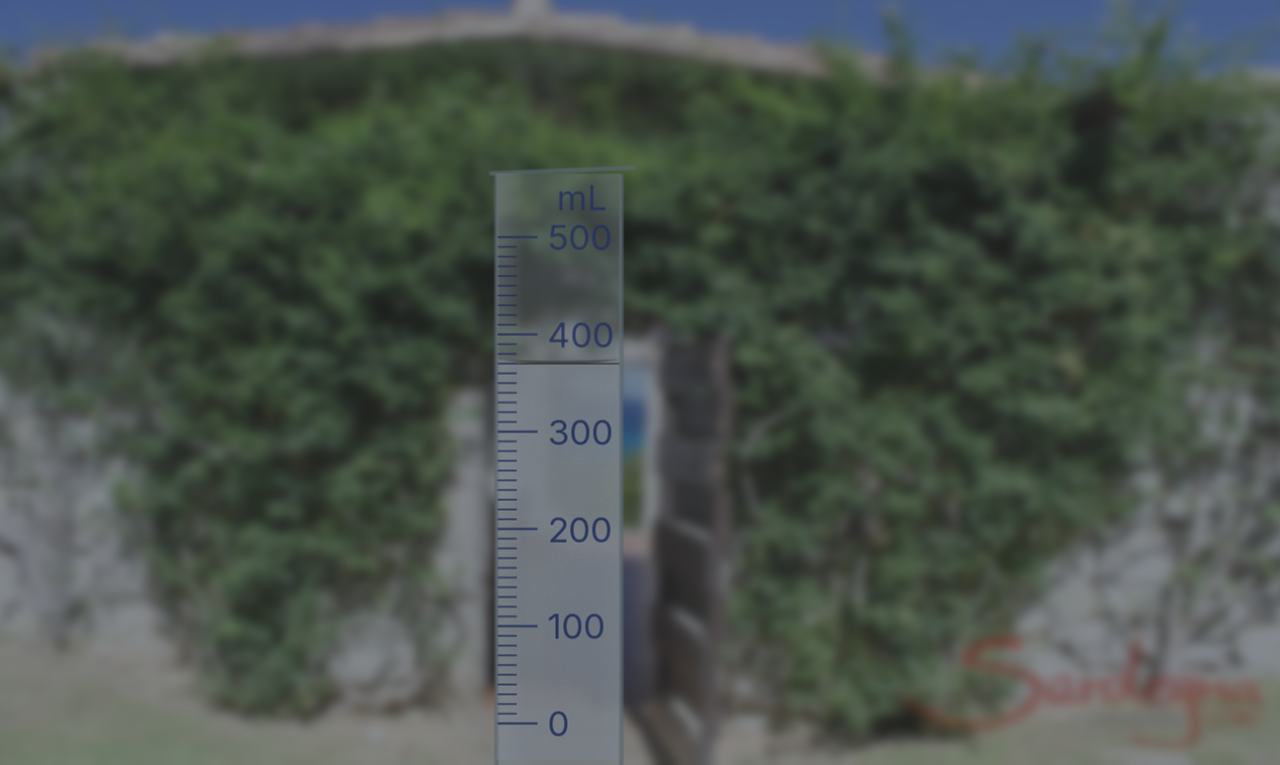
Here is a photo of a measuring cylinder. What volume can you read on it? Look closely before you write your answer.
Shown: 370 mL
